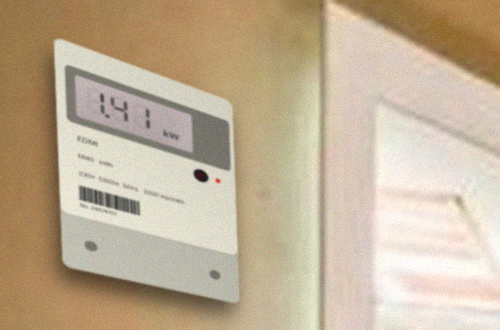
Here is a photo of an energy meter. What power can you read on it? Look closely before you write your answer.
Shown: 1.41 kW
